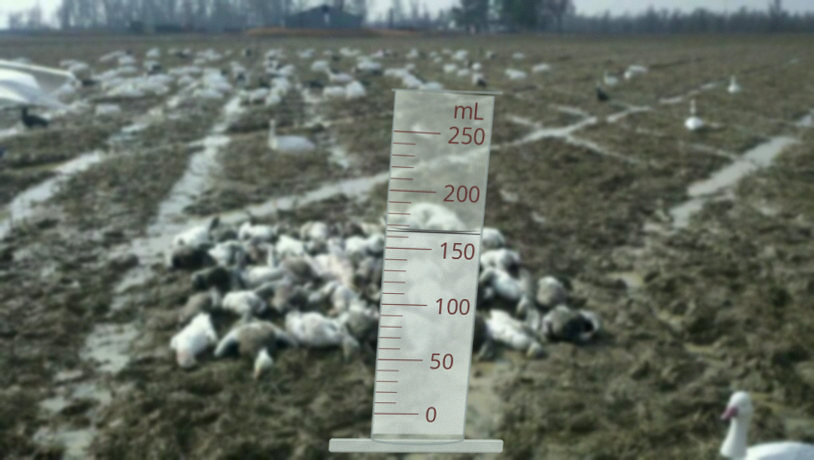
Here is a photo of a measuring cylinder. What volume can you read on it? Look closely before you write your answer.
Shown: 165 mL
